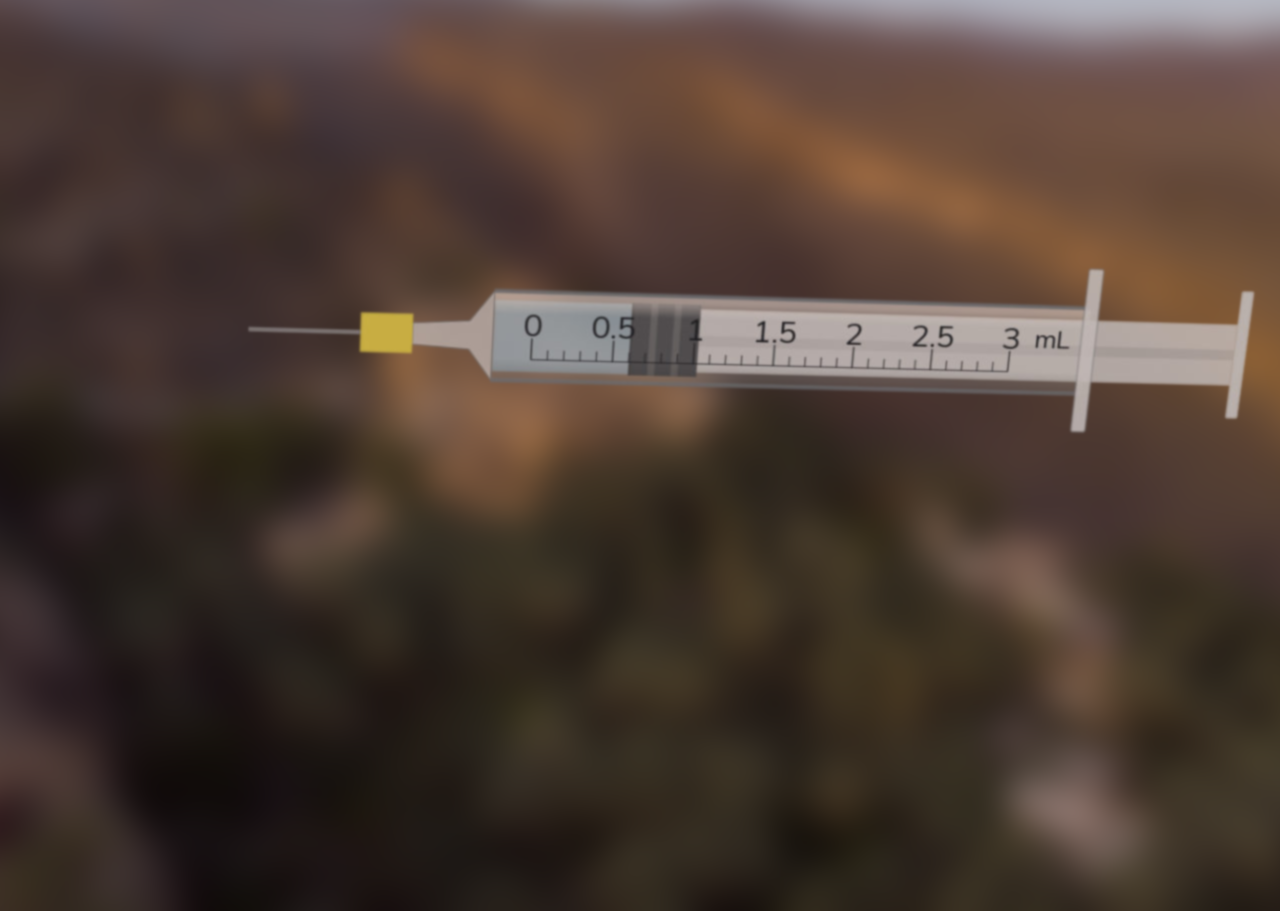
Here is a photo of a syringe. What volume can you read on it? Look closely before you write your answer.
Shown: 0.6 mL
